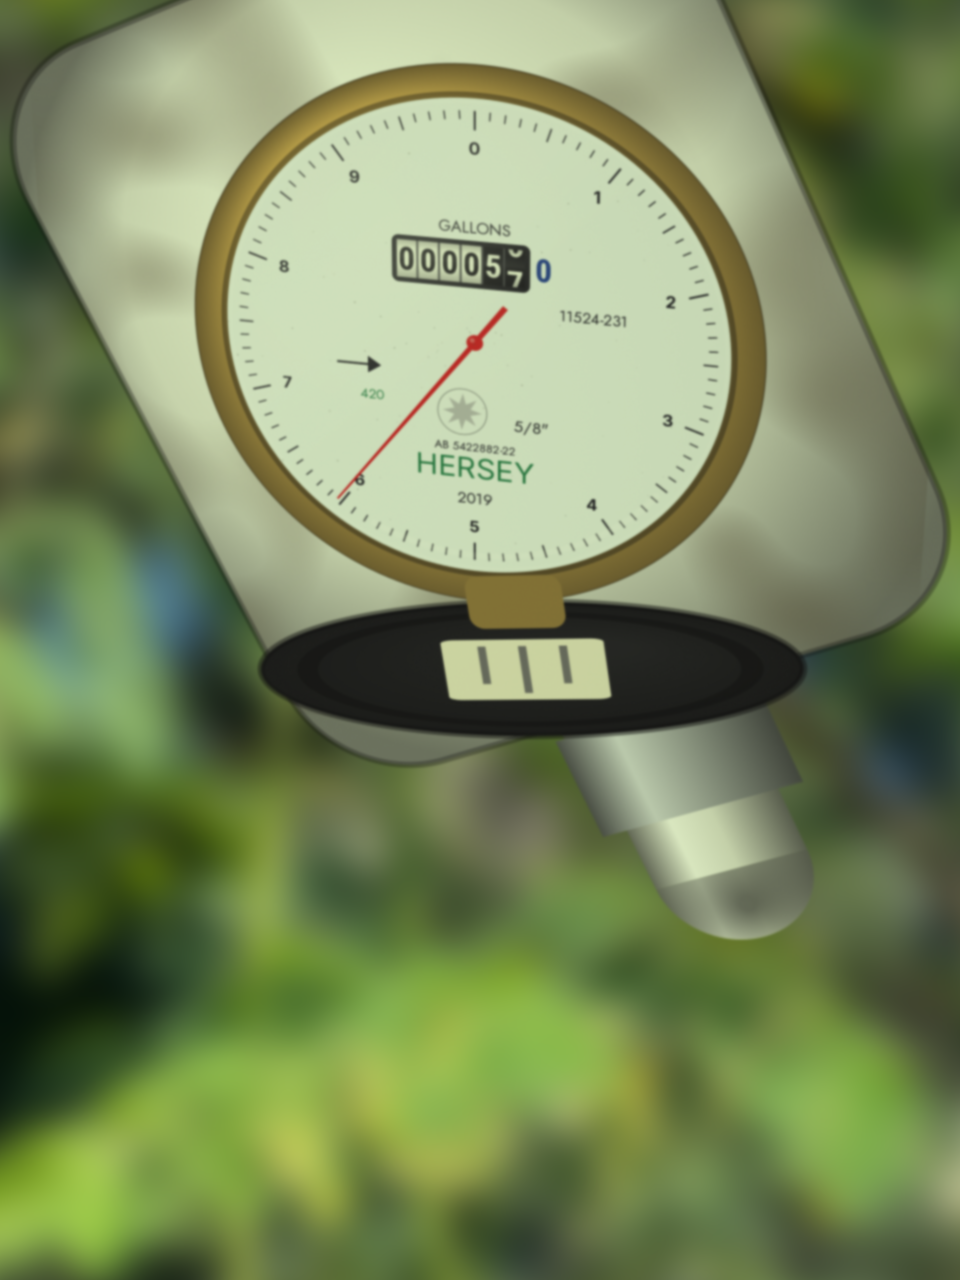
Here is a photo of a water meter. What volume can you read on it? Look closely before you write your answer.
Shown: 566.0 gal
